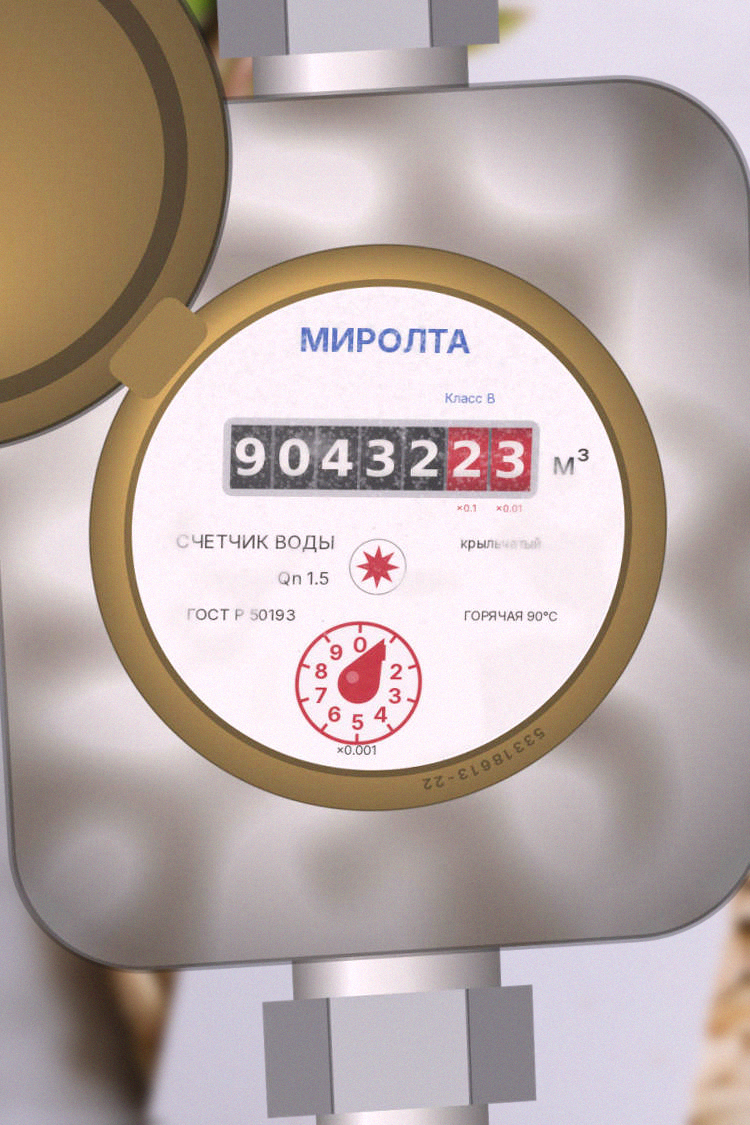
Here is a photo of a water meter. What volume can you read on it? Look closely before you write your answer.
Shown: 90432.230 m³
